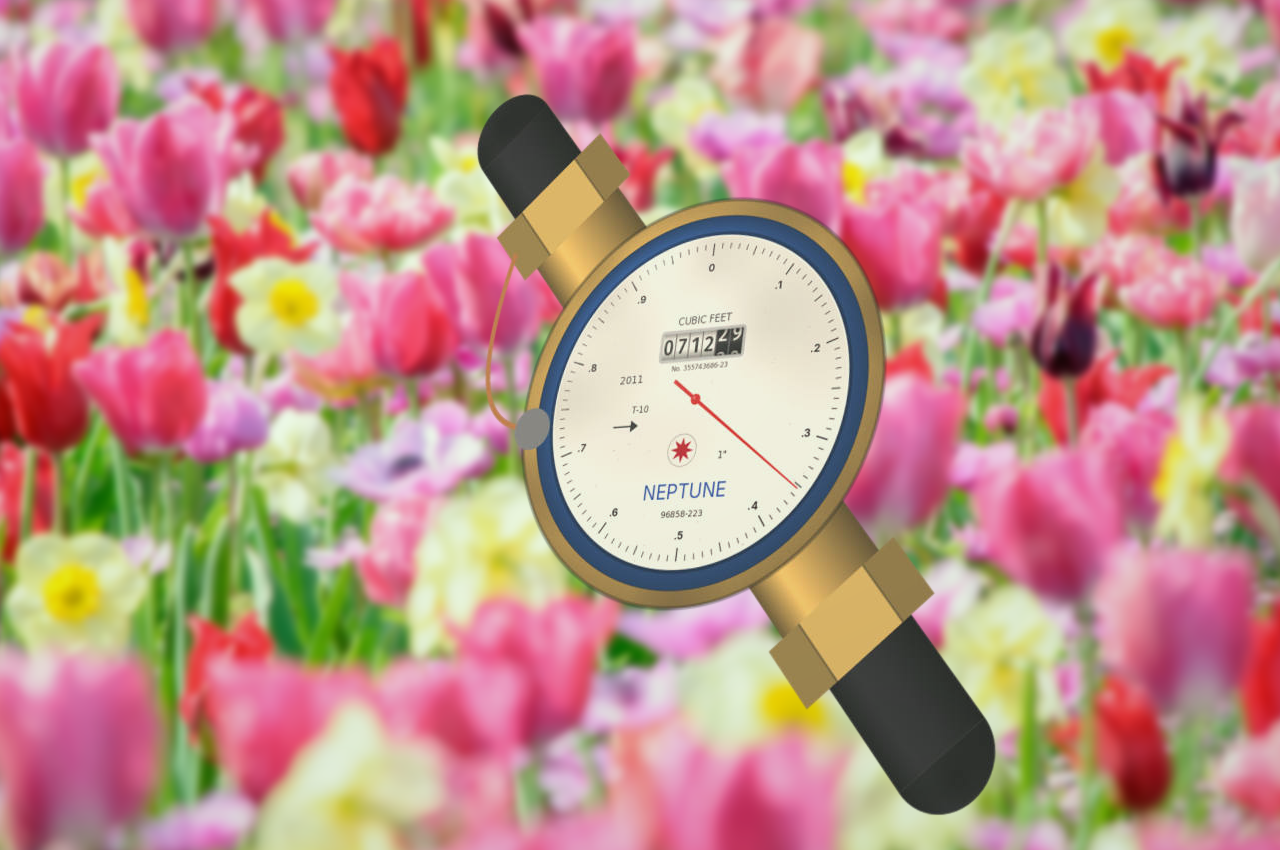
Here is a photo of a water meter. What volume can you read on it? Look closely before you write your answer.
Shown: 71229.35 ft³
